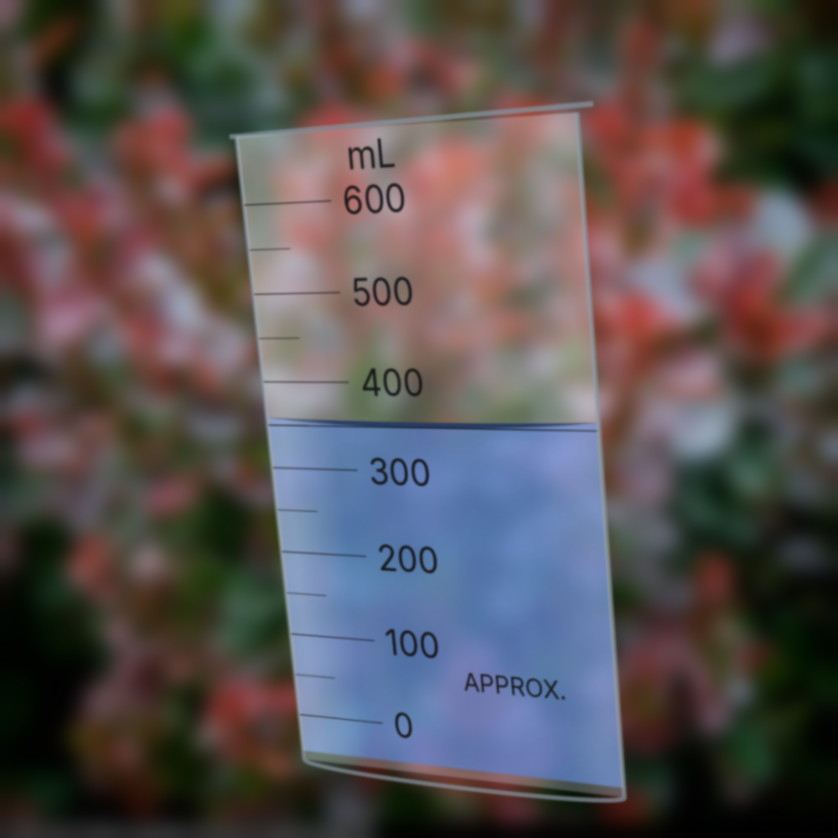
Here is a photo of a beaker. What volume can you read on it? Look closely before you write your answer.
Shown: 350 mL
